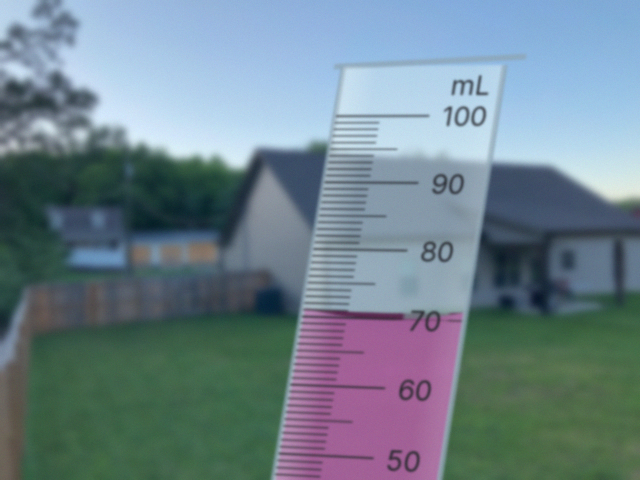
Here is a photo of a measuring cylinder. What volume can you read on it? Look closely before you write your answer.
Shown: 70 mL
